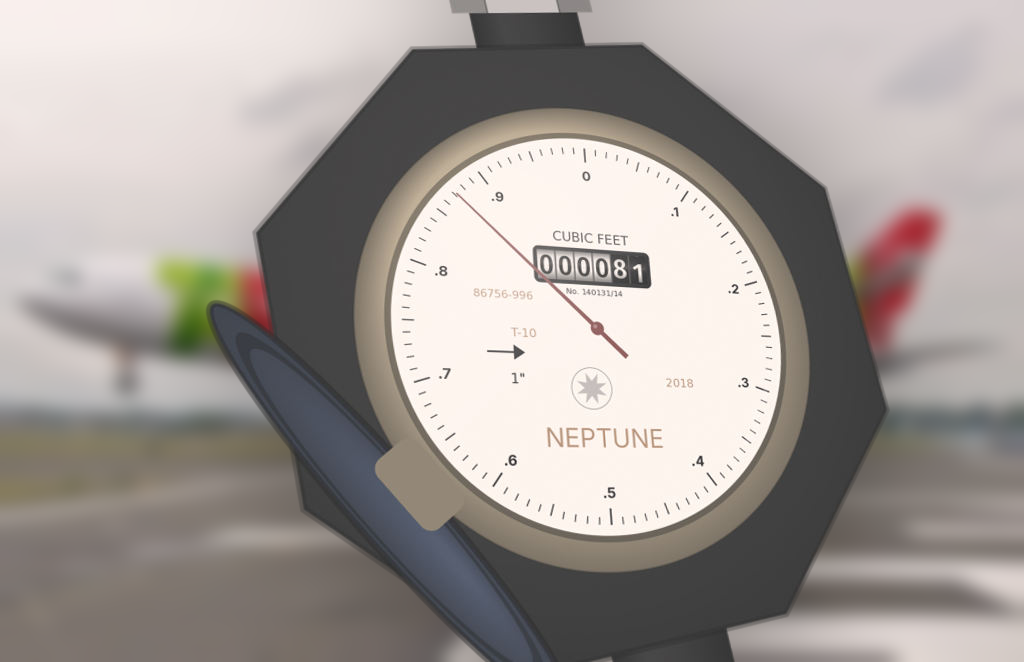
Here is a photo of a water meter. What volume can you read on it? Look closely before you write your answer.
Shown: 80.87 ft³
